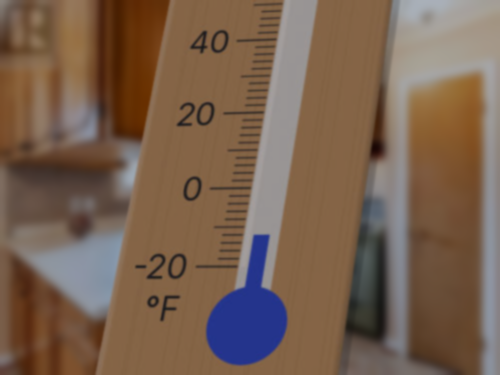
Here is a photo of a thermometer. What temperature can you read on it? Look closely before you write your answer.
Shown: -12 °F
